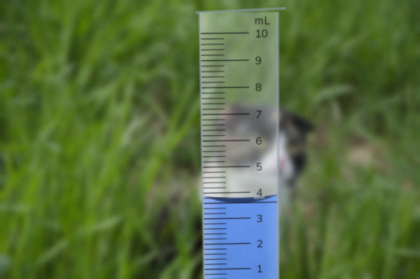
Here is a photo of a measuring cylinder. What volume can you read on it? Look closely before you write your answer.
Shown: 3.6 mL
